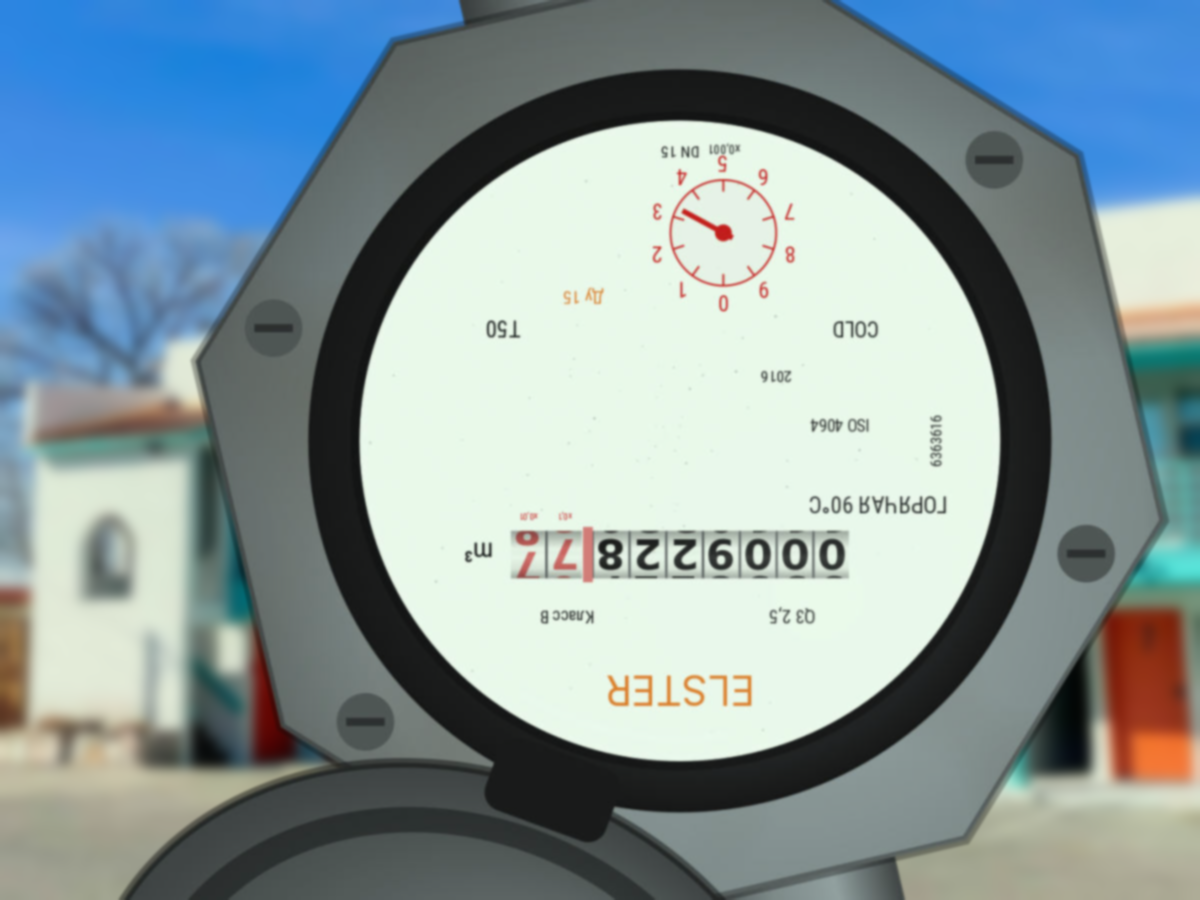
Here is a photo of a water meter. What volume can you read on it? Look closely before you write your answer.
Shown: 9228.773 m³
